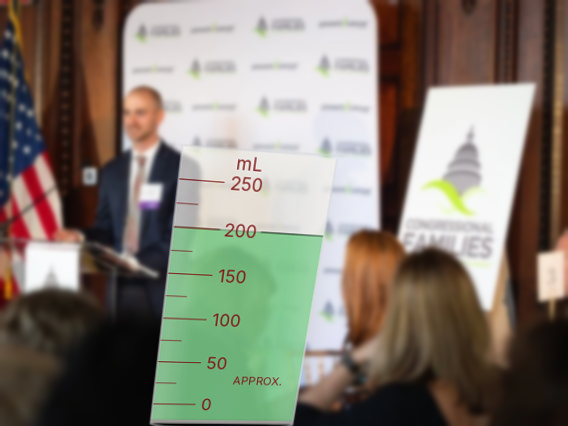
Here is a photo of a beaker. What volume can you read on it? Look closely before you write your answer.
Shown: 200 mL
